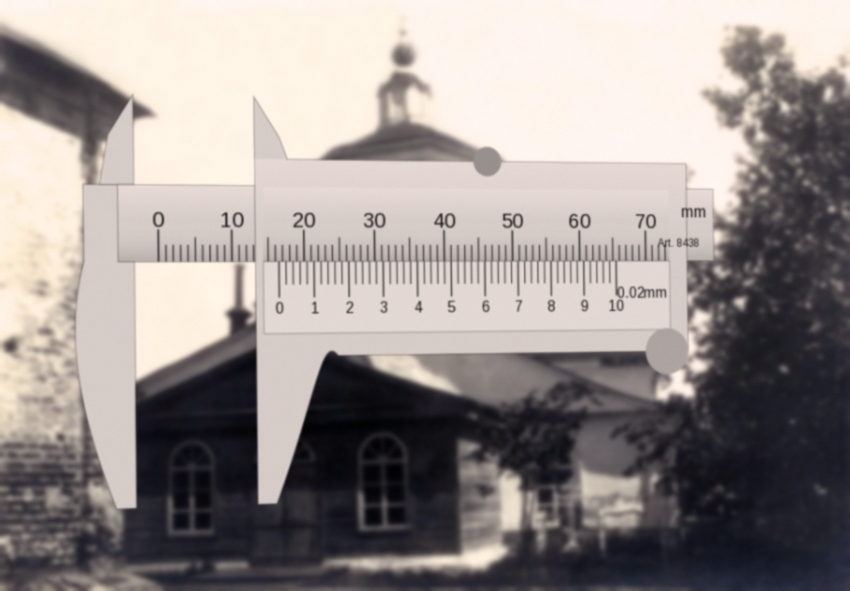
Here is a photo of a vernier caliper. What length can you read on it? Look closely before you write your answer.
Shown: 16.5 mm
